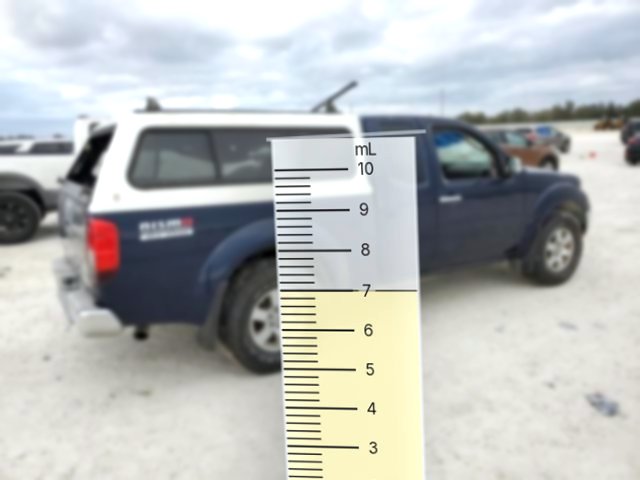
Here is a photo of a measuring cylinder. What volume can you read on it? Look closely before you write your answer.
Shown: 7 mL
